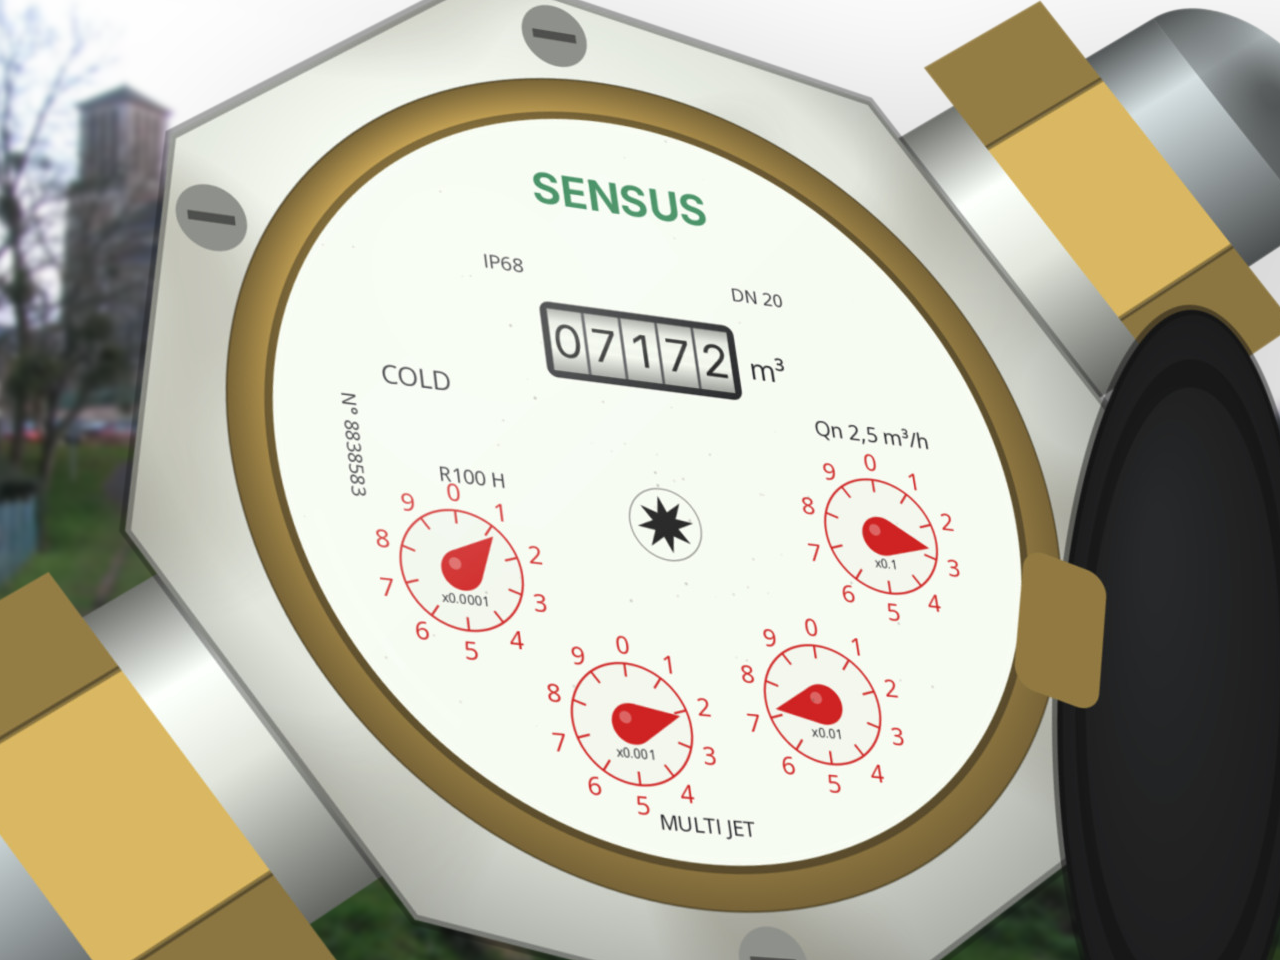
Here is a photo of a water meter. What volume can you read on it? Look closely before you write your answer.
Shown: 7172.2721 m³
